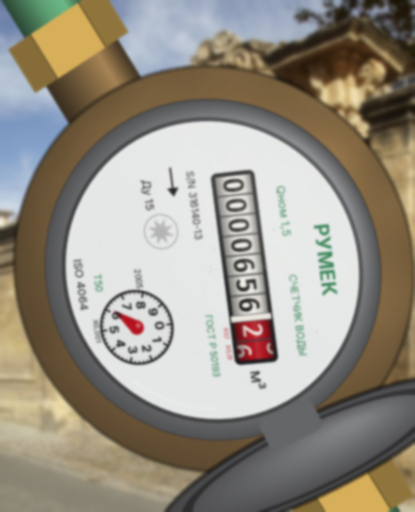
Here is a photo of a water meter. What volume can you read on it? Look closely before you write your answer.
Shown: 656.256 m³
